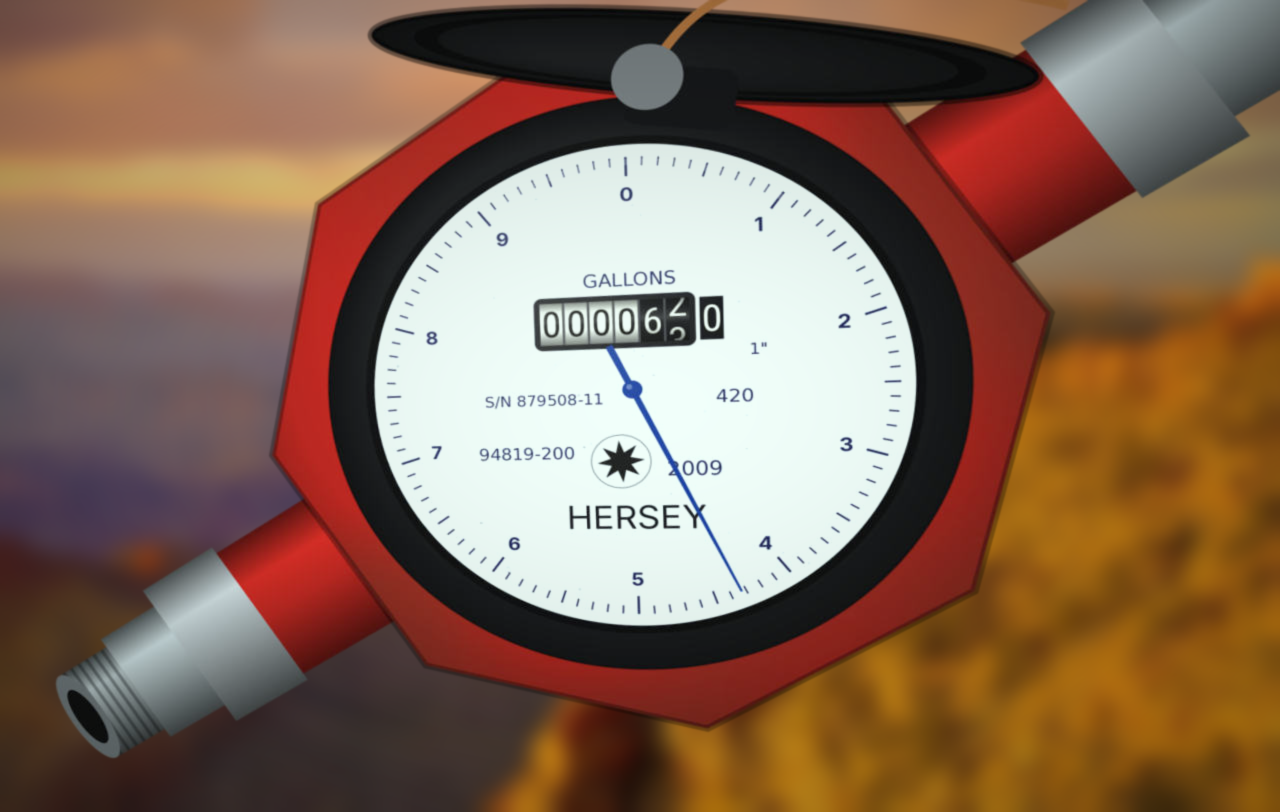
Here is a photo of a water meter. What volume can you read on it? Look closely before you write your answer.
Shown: 624.3 gal
